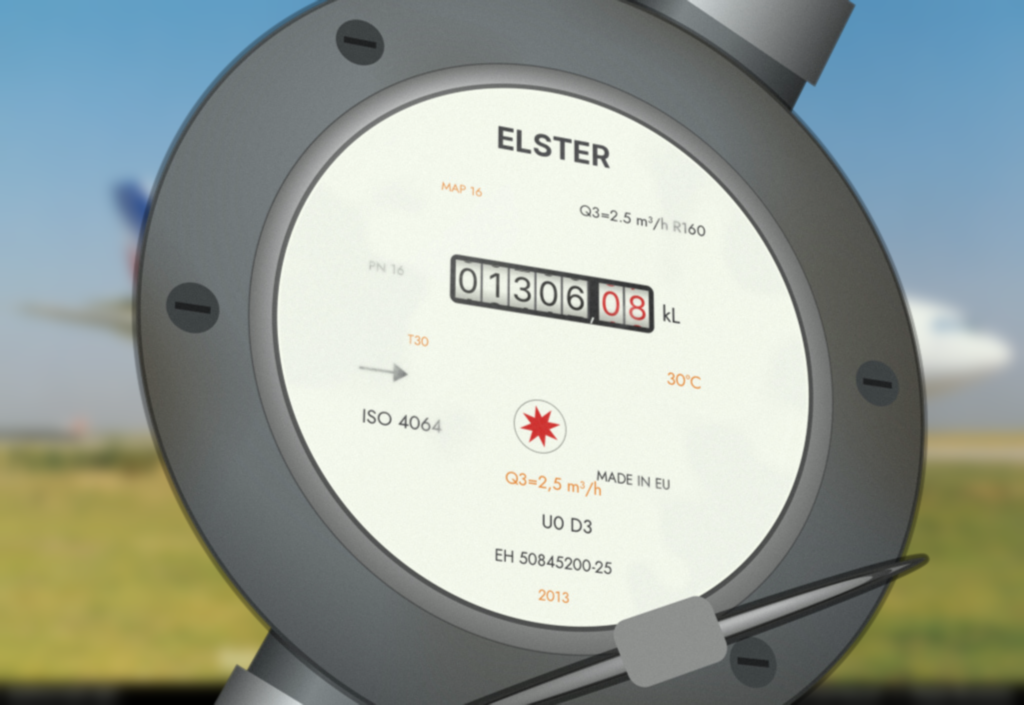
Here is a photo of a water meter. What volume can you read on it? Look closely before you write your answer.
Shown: 1306.08 kL
